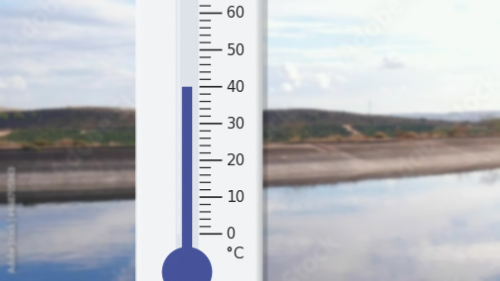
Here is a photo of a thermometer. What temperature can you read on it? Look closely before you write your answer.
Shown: 40 °C
